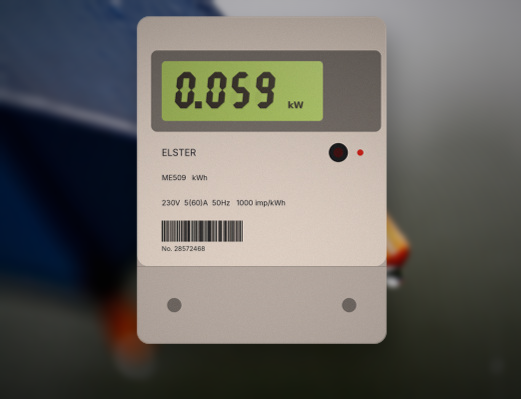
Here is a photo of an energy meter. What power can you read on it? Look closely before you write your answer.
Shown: 0.059 kW
